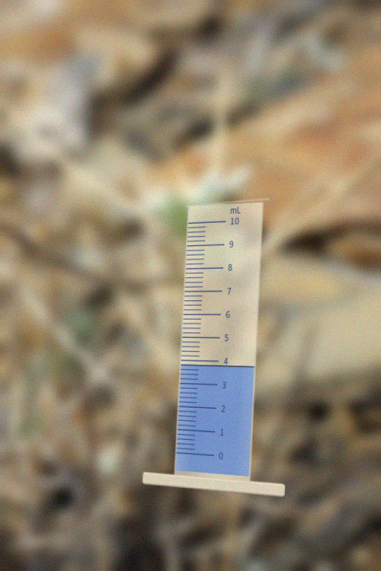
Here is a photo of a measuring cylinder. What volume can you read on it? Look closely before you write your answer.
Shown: 3.8 mL
